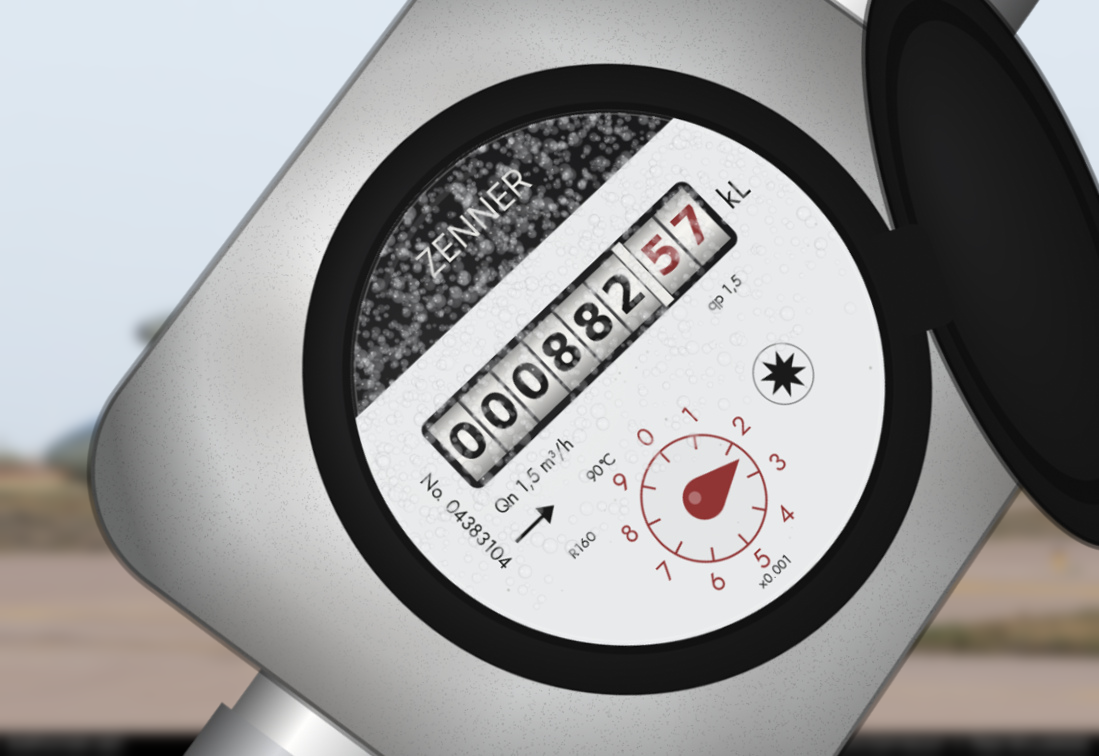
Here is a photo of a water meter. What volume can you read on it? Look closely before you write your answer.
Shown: 882.572 kL
